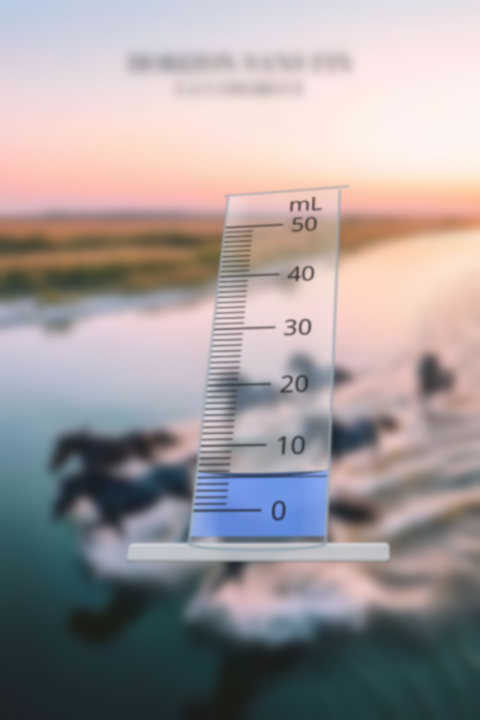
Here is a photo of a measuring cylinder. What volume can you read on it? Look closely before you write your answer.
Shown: 5 mL
